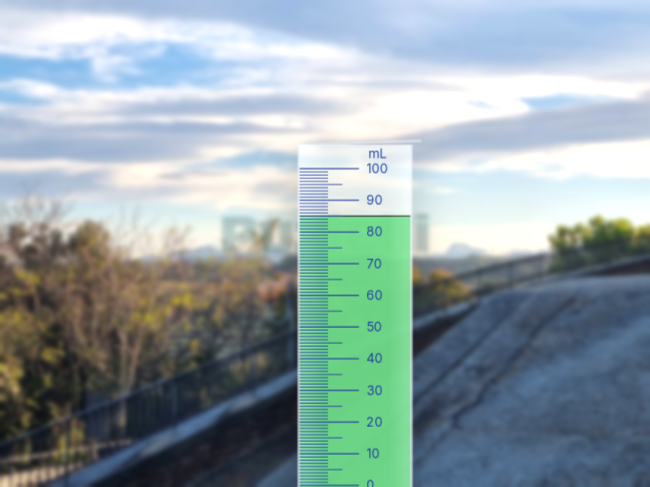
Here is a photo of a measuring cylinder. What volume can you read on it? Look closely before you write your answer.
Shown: 85 mL
